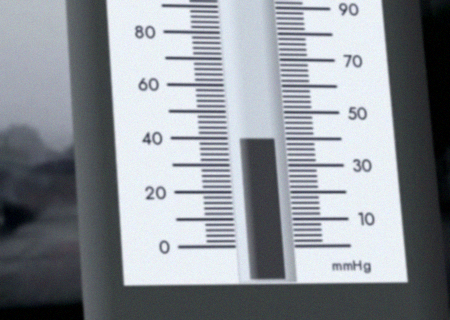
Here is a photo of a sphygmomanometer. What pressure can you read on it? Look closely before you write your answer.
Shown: 40 mmHg
